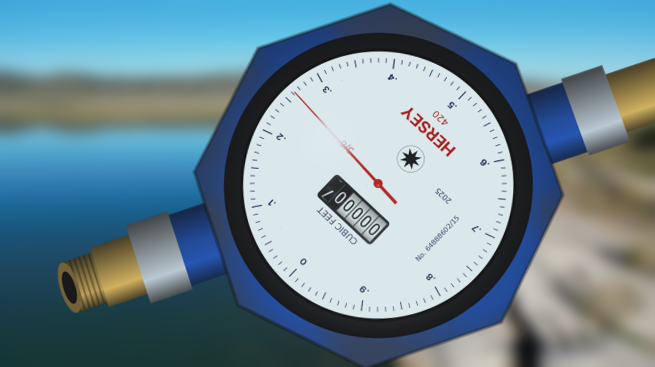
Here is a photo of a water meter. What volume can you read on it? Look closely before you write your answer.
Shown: 7.26 ft³
